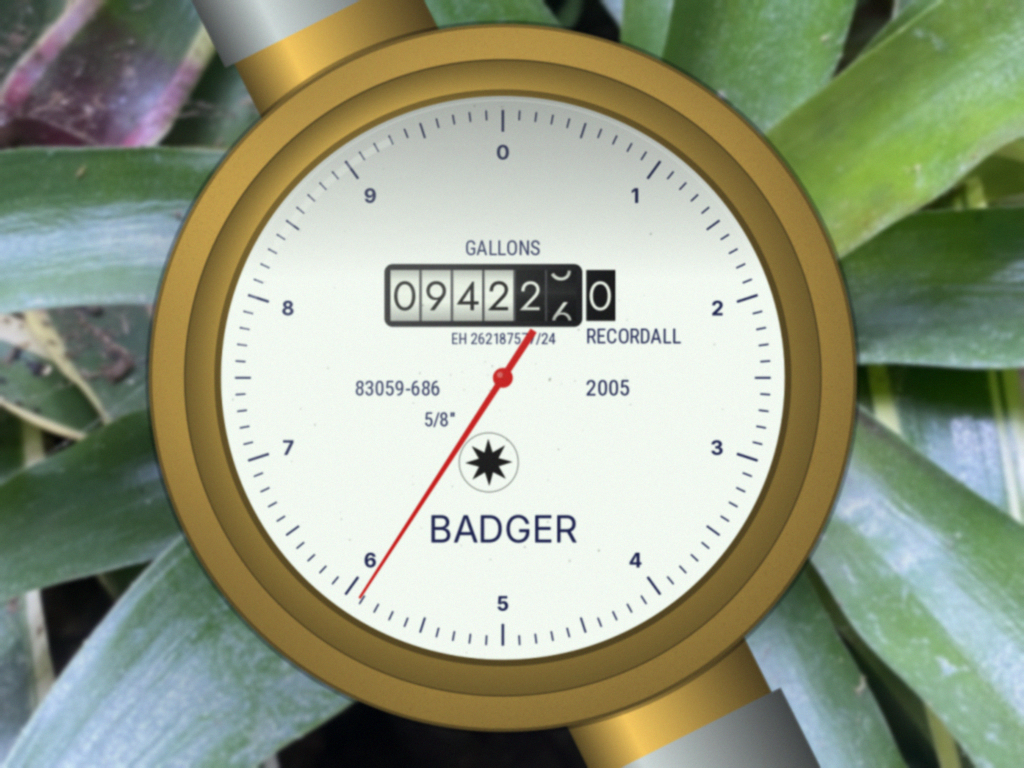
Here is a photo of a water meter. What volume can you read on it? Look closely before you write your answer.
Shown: 942255.9 gal
